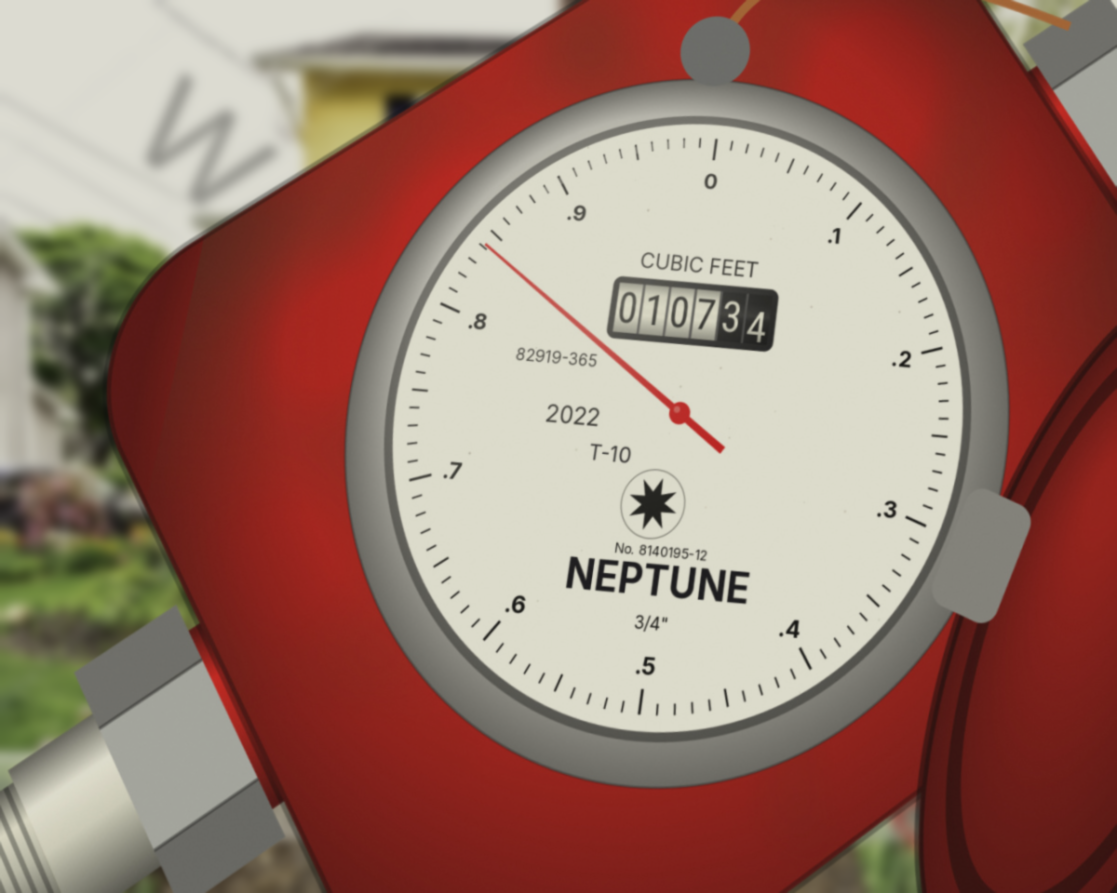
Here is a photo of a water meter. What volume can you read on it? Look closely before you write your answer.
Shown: 10733.84 ft³
